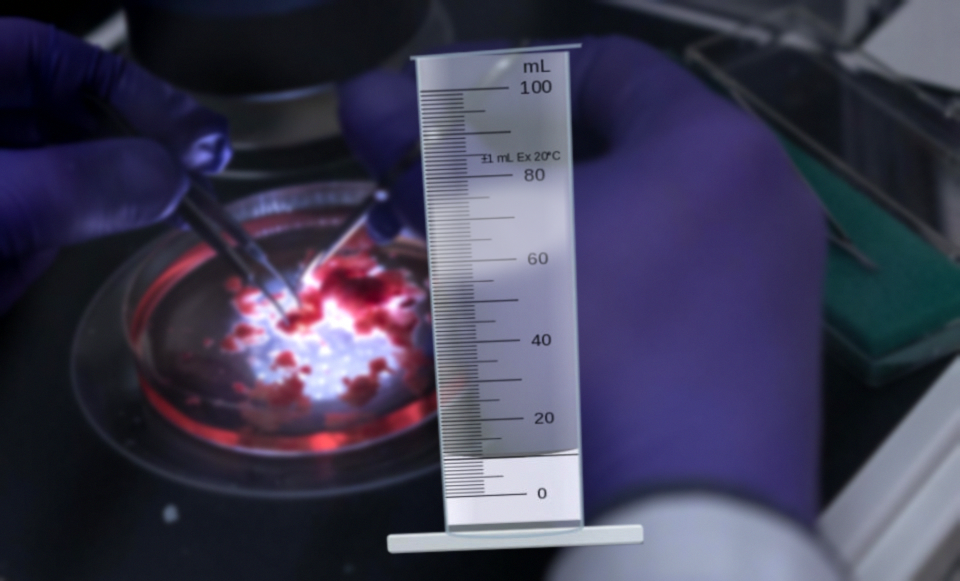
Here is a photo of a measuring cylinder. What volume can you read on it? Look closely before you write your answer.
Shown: 10 mL
